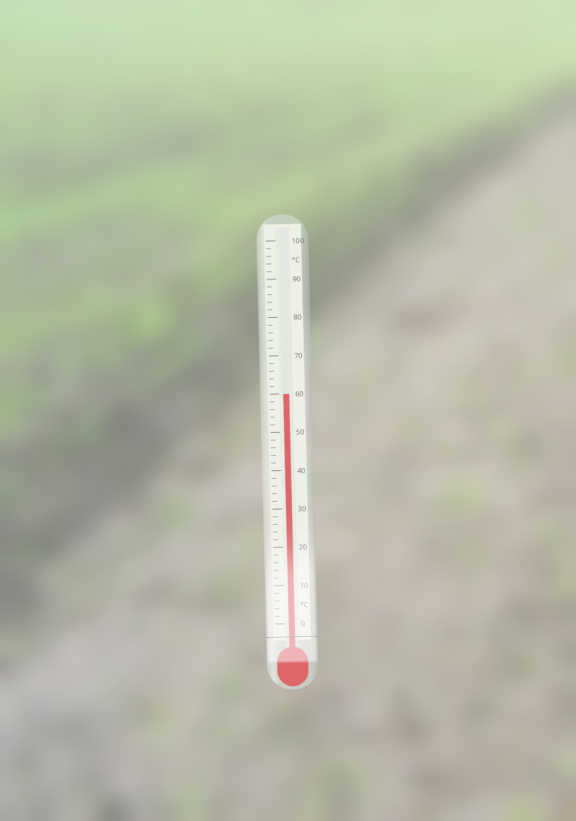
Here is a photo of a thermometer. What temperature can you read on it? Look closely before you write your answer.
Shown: 60 °C
